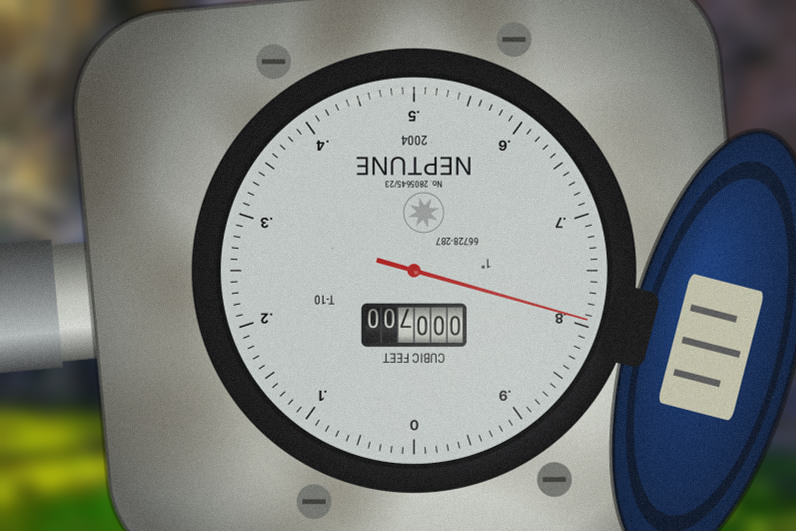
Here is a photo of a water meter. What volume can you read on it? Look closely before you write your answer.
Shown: 699.79 ft³
